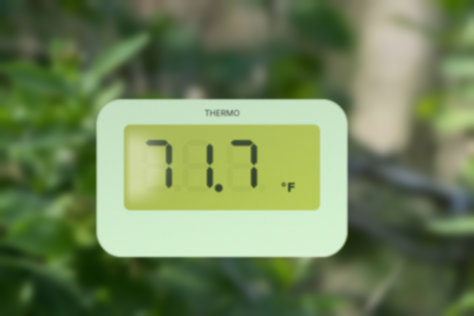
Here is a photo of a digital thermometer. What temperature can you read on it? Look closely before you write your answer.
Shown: 71.7 °F
